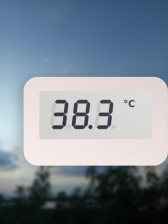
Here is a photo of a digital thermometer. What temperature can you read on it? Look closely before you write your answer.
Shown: 38.3 °C
